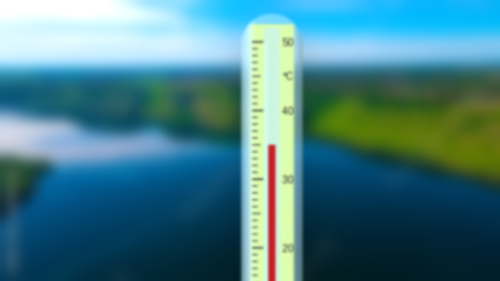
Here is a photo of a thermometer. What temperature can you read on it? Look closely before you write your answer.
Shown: 35 °C
